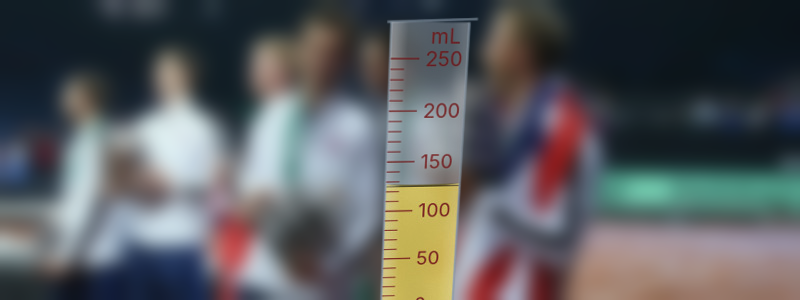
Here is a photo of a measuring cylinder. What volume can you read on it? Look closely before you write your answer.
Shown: 125 mL
